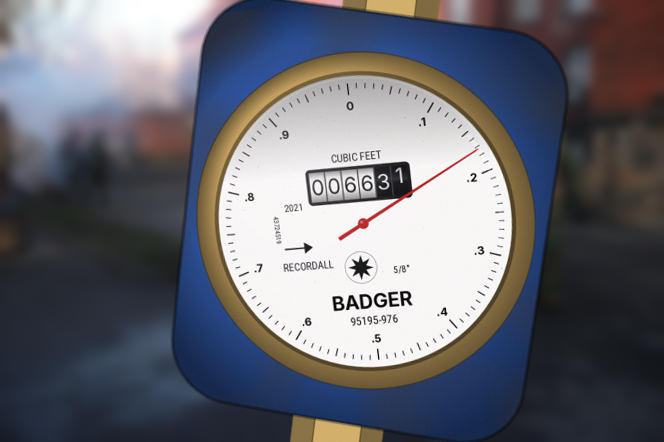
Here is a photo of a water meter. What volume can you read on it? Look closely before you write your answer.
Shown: 6631.17 ft³
